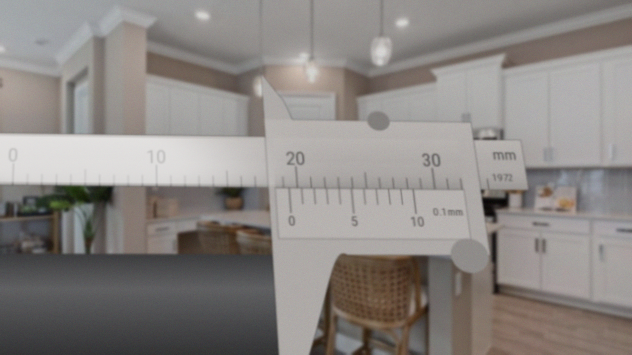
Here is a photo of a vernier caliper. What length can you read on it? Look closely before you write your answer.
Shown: 19.4 mm
